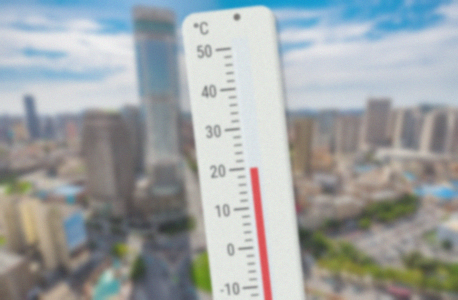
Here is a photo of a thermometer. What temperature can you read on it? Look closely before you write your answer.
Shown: 20 °C
